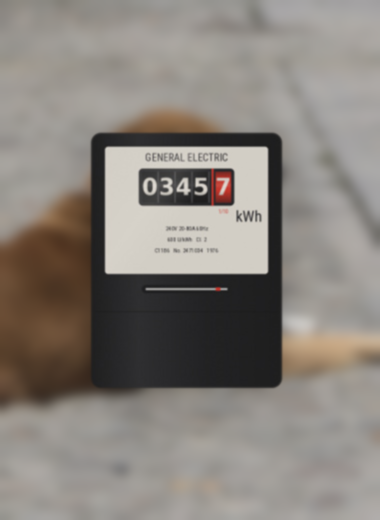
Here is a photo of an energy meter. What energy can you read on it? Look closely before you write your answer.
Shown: 345.7 kWh
